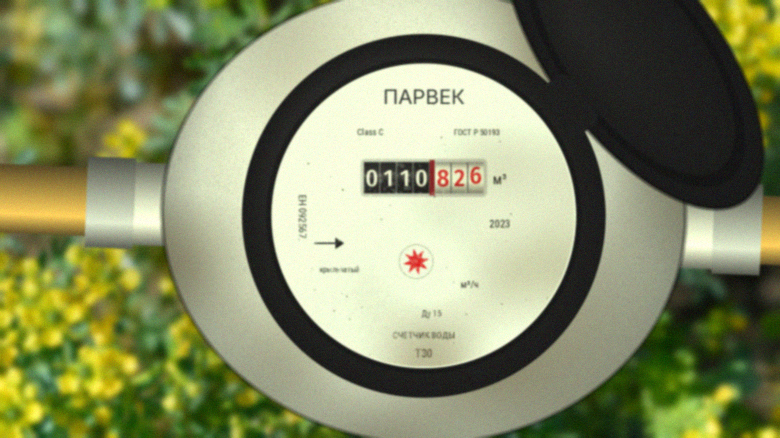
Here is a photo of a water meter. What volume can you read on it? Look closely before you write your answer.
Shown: 110.826 m³
